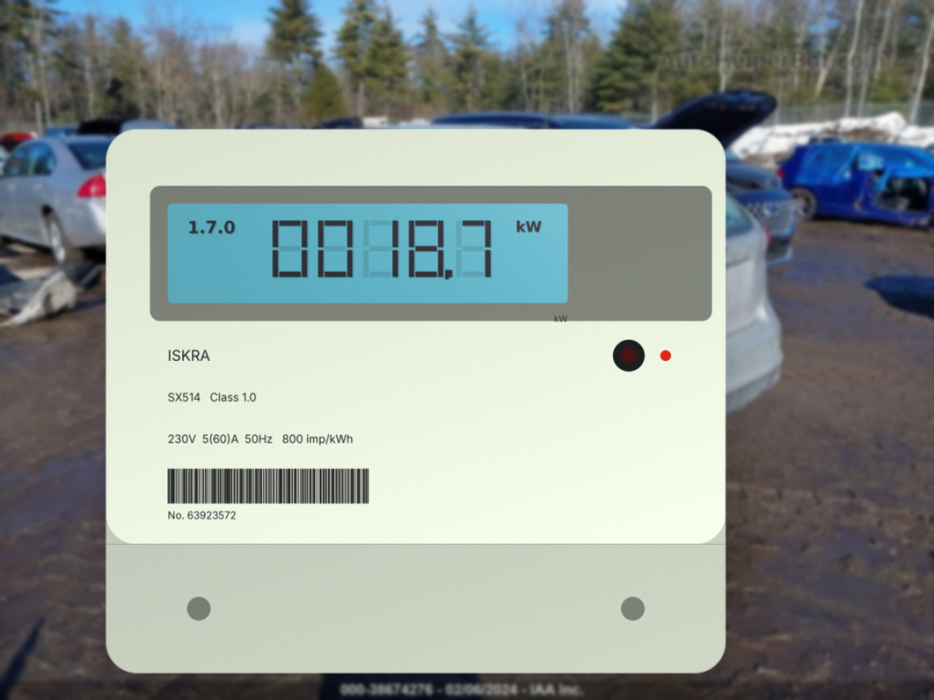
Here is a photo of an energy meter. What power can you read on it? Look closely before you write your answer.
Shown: 18.7 kW
